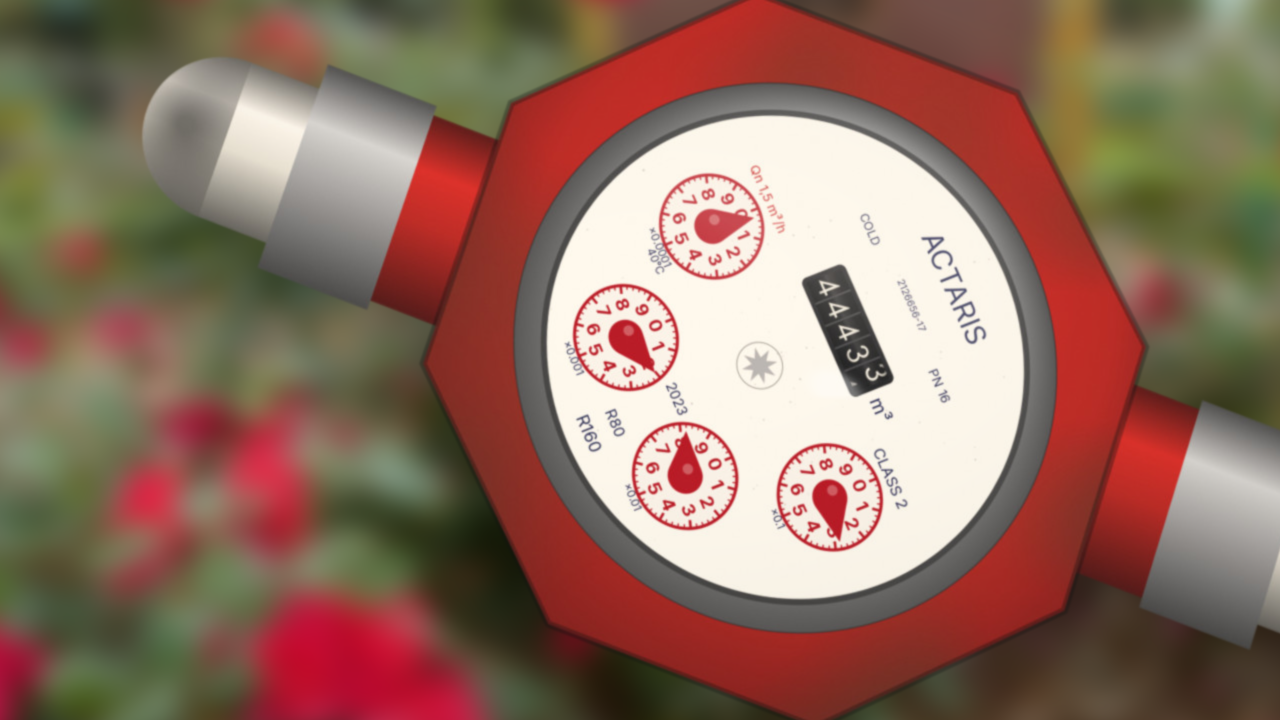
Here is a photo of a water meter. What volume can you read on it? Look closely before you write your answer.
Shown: 44433.2820 m³
